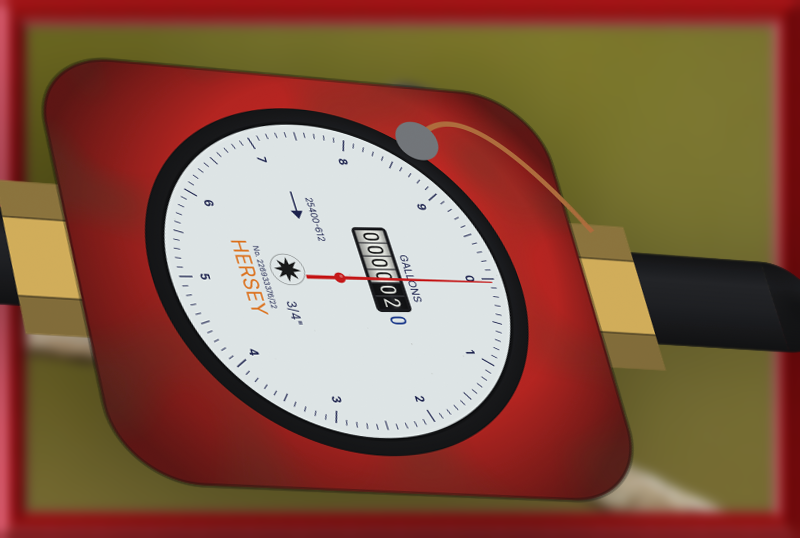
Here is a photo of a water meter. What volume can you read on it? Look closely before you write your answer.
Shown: 20.0 gal
